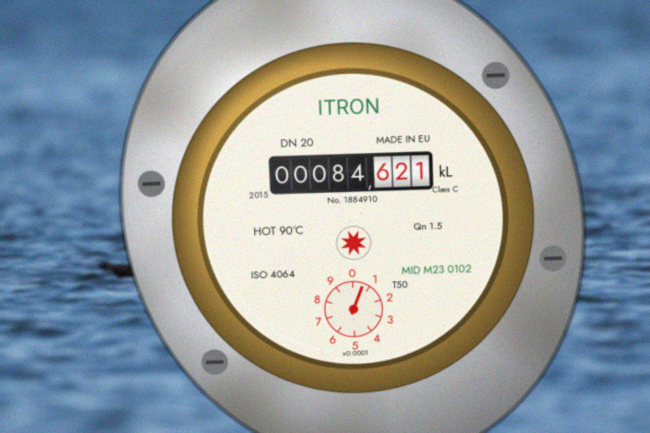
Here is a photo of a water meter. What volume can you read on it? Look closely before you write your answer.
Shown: 84.6210 kL
